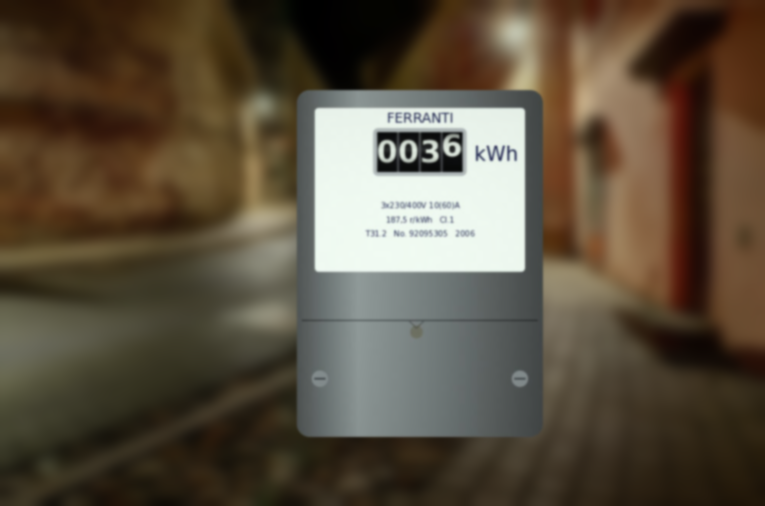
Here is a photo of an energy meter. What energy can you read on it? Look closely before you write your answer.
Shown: 36 kWh
